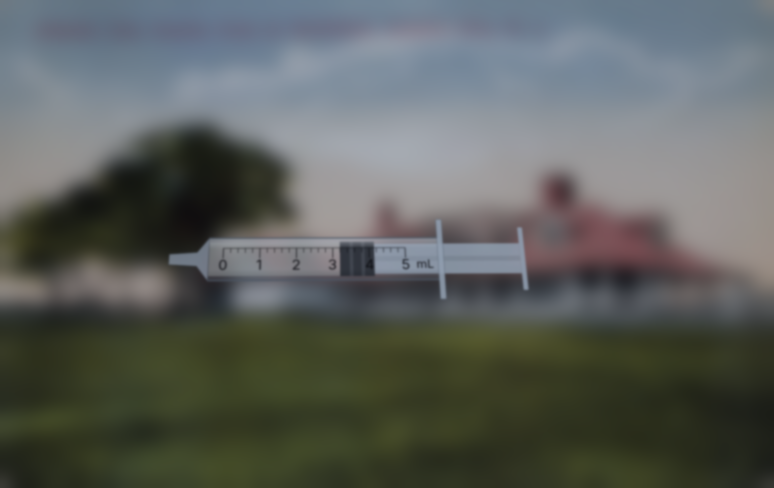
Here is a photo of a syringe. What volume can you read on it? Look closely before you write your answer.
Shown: 3.2 mL
